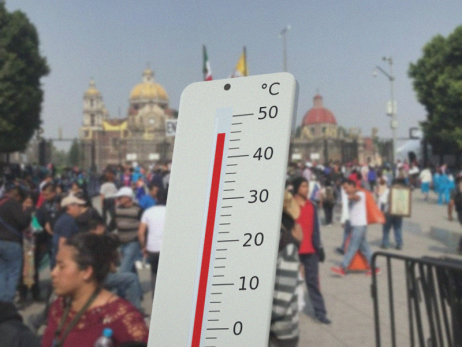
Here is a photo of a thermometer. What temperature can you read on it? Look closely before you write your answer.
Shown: 46 °C
